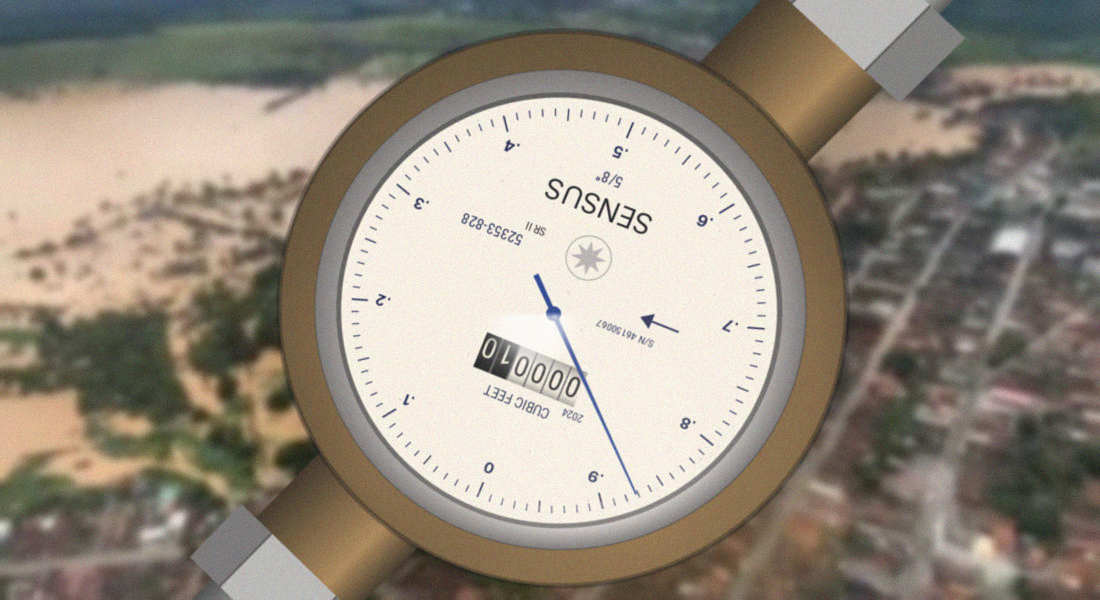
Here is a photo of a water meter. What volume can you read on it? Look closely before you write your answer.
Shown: 9.87 ft³
